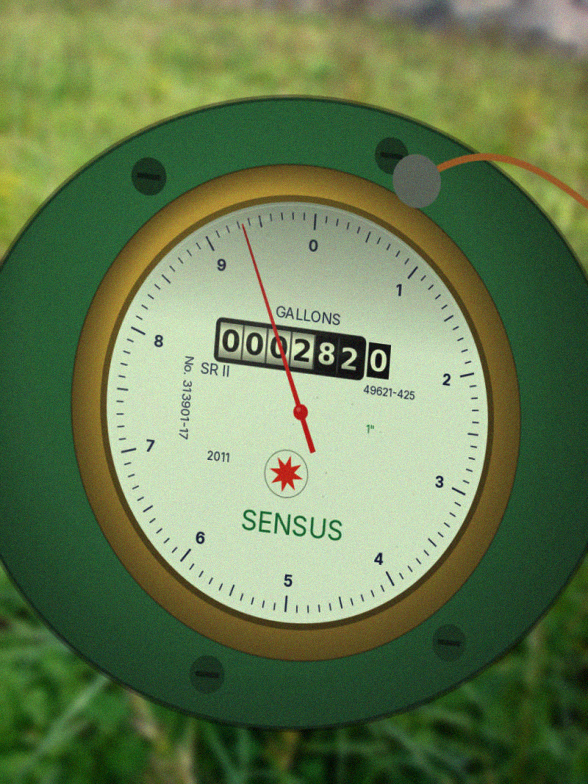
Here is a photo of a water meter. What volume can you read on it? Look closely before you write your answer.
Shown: 2819.3 gal
